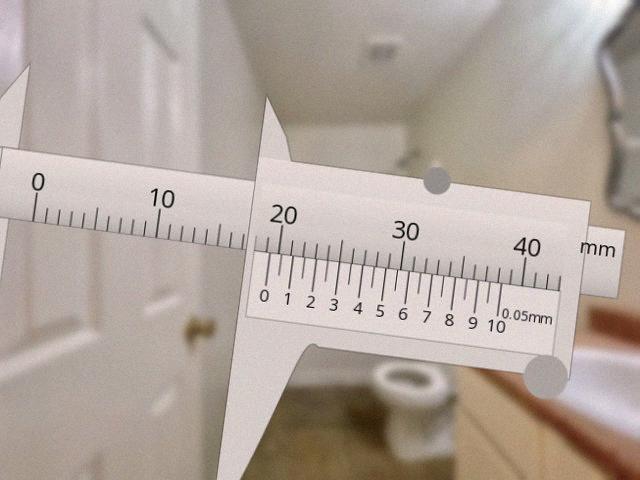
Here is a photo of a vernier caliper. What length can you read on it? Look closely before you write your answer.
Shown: 19.3 mm
